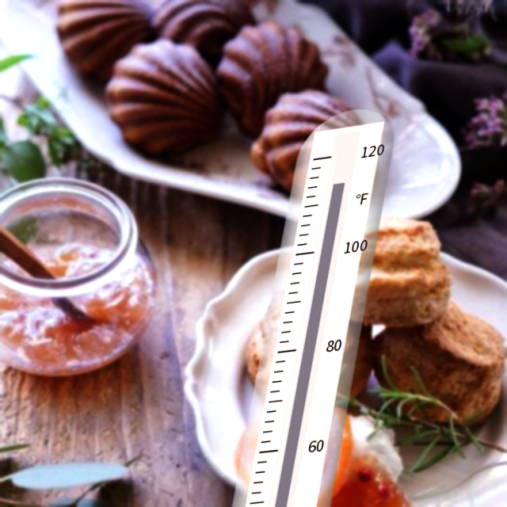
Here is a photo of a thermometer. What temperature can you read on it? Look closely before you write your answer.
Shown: 114 °F
